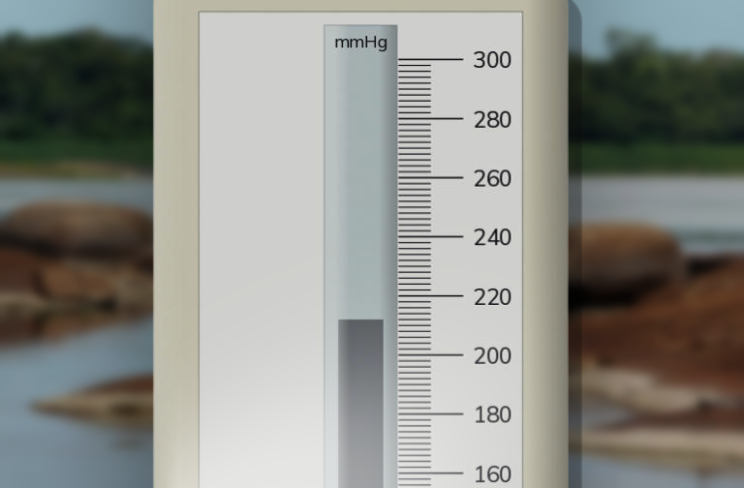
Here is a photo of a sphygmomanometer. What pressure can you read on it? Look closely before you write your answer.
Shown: 212 mmHg
